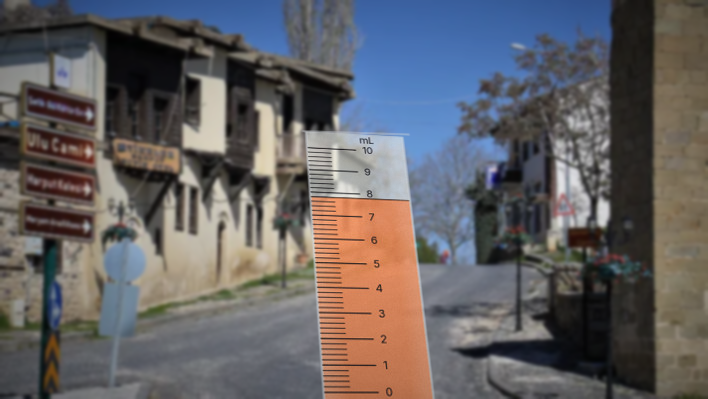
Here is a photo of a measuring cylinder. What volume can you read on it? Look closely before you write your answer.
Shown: 7.8 mL
